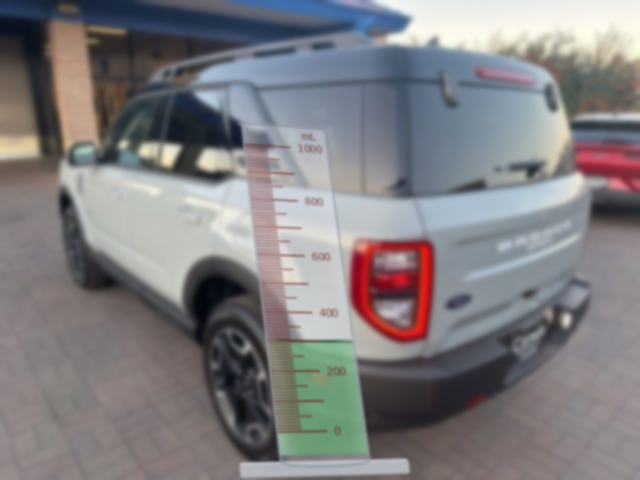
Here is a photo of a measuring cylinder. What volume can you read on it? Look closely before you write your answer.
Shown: 300 mL
